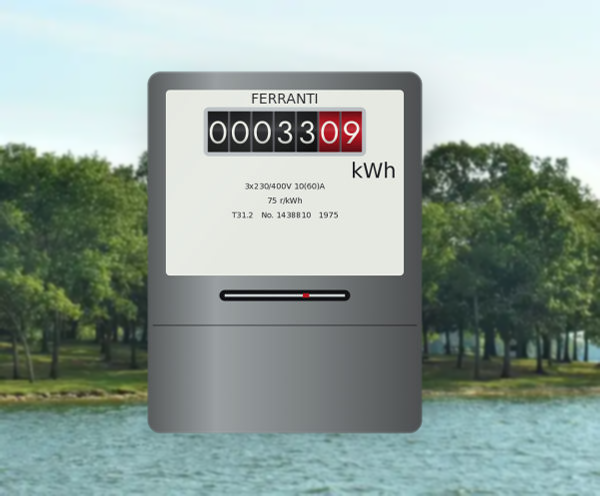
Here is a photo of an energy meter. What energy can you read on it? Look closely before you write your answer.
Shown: 33.09 kWh
